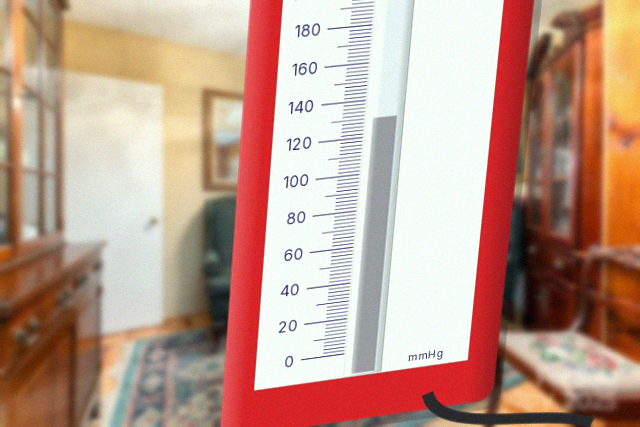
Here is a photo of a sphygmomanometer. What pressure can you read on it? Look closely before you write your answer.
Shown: 130 mmHg
